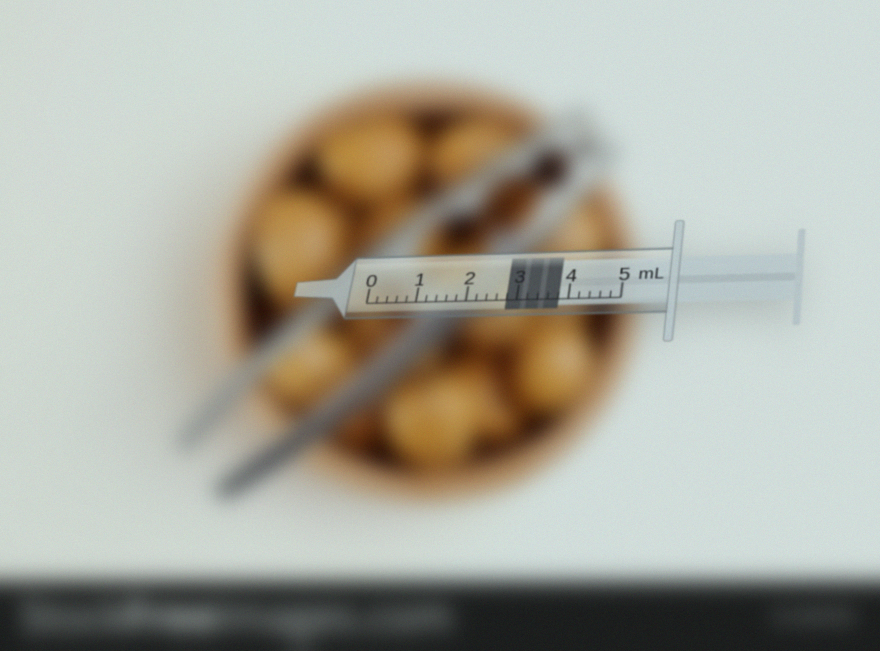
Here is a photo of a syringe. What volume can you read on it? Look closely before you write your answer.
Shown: 2.8 mL
